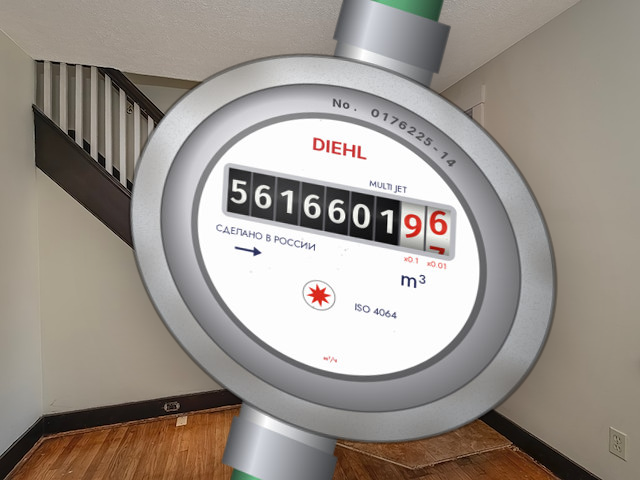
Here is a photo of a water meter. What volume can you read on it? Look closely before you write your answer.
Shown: 5616601.96 m³
